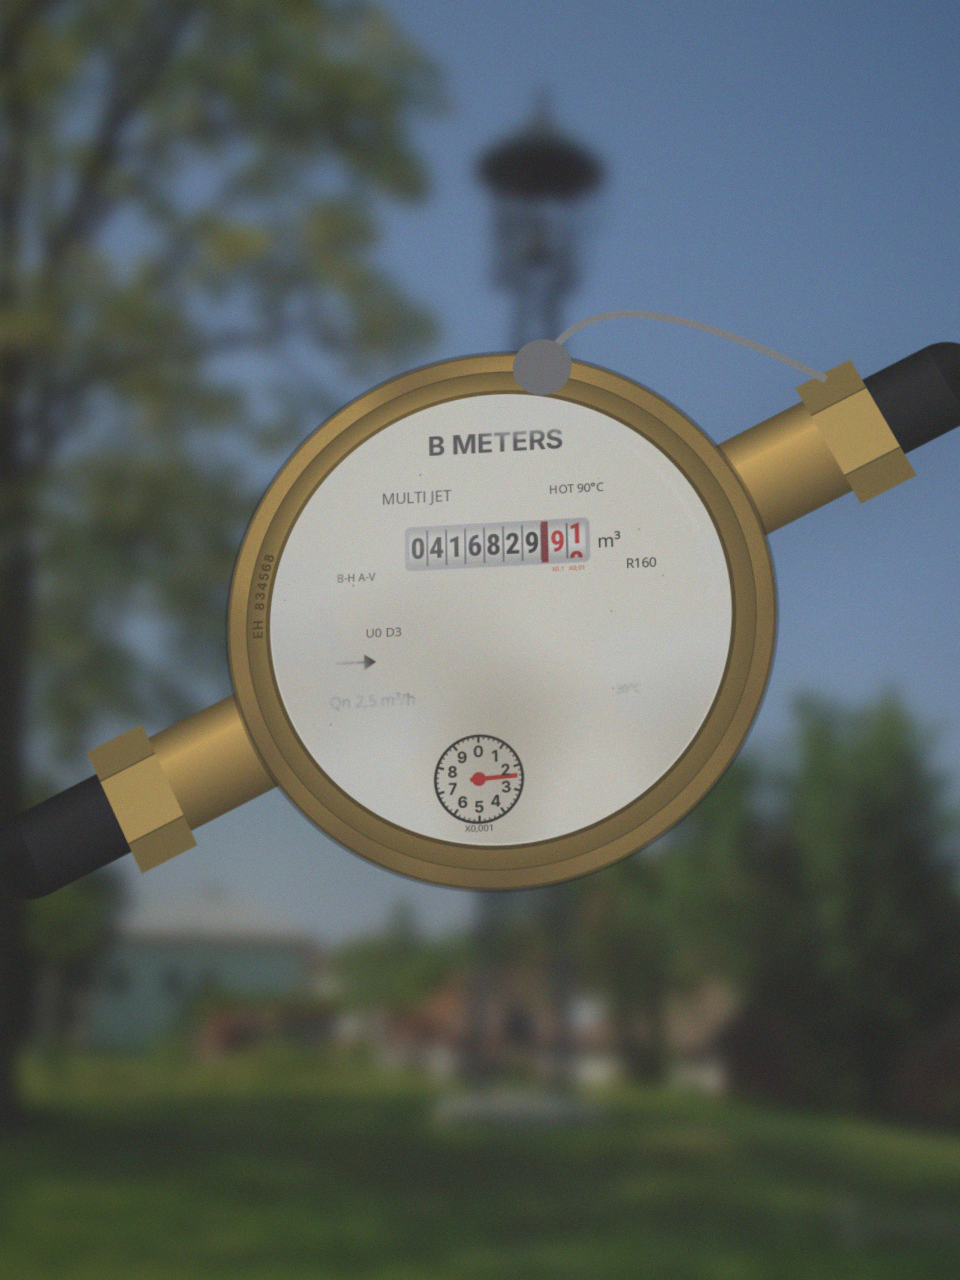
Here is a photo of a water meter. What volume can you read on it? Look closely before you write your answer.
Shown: 416829.912 m³
